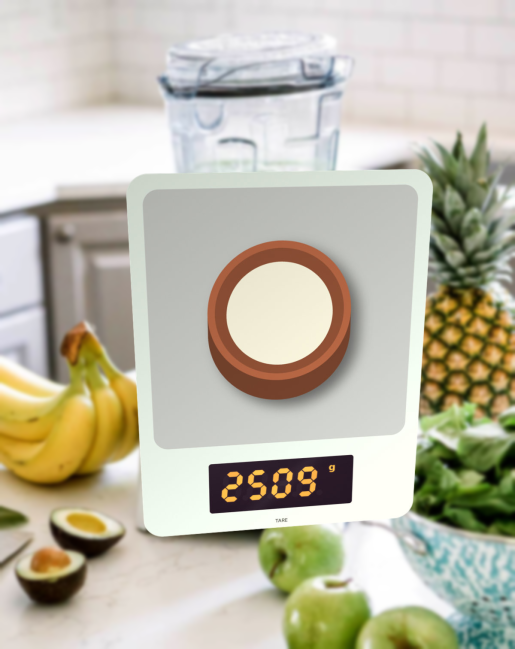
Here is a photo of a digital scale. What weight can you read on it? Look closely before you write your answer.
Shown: 2509 g
